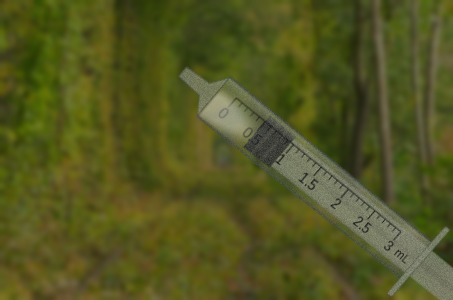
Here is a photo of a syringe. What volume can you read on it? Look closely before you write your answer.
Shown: 0.5 mL
